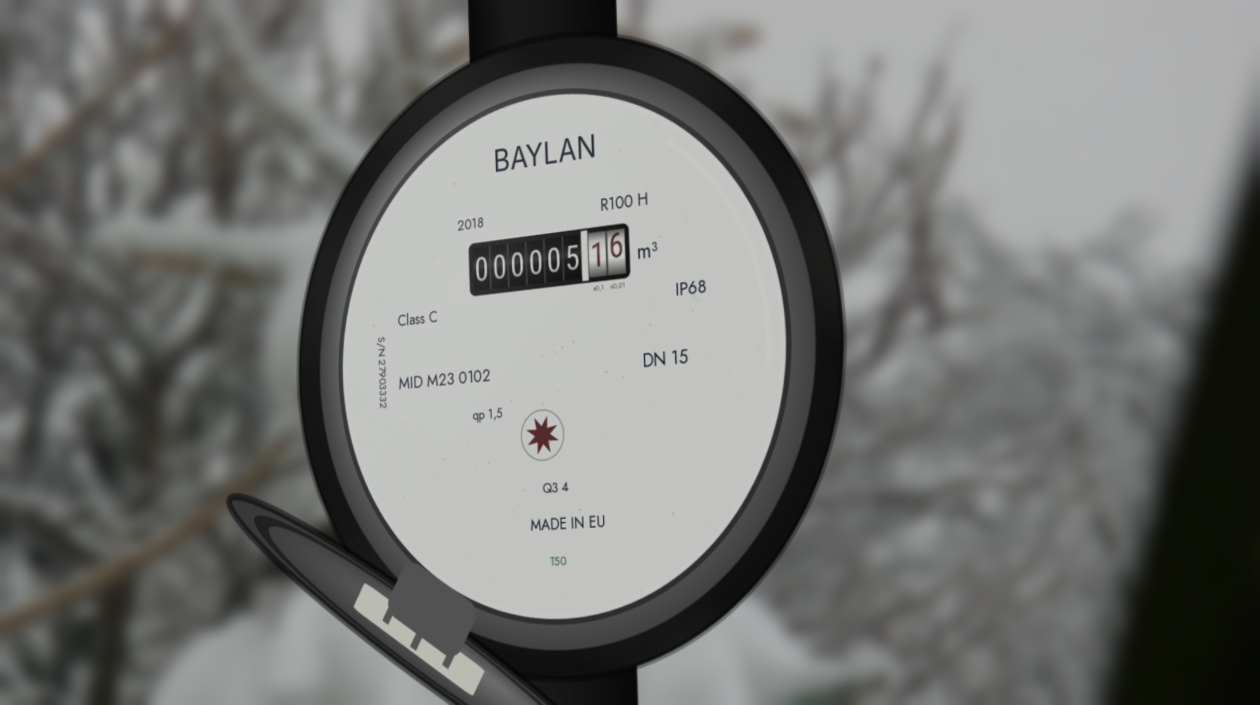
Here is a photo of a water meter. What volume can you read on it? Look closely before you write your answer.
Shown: 5.16 m³
